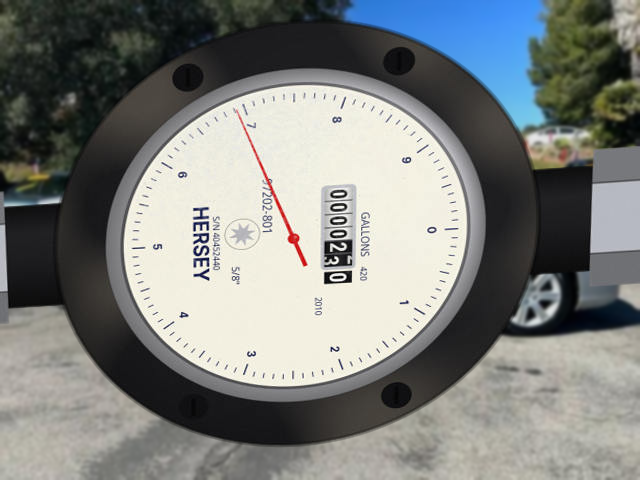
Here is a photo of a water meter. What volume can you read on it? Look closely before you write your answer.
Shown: 226.9 gal
